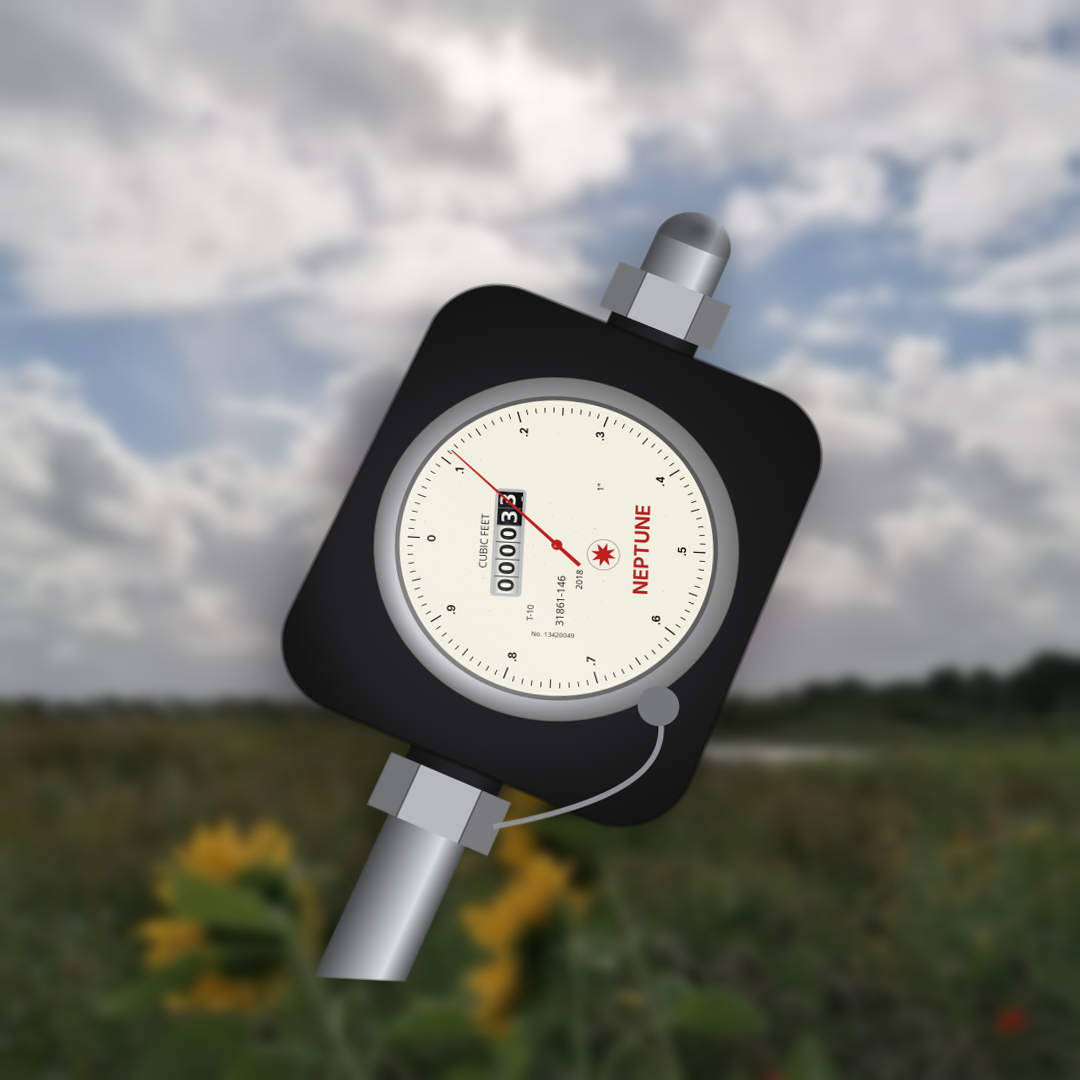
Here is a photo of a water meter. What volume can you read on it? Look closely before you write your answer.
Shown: 33.11 ft³
